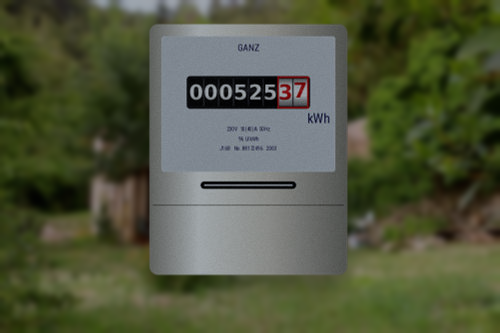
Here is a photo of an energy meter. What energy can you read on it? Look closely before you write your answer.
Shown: 525.37 kWh
